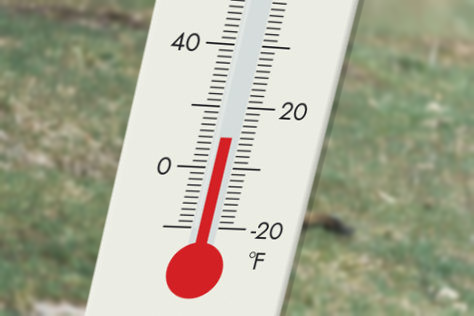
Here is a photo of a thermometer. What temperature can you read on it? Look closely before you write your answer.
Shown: 10 °F
